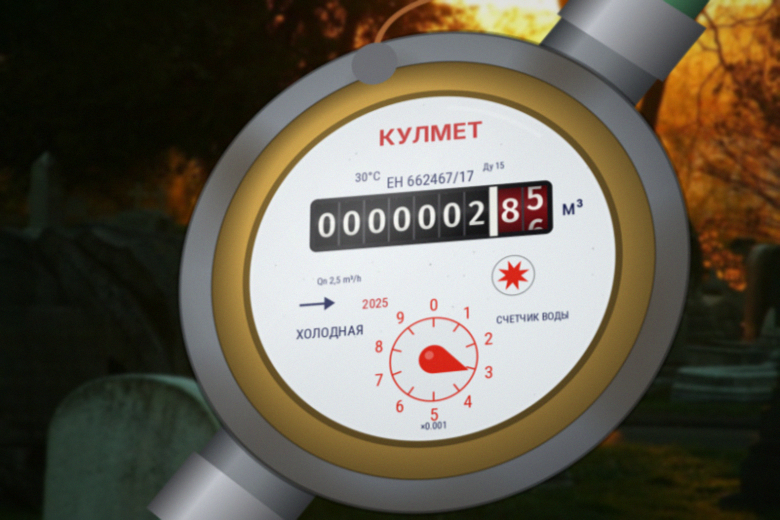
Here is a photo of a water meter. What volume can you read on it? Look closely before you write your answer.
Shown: 2.853 m³
